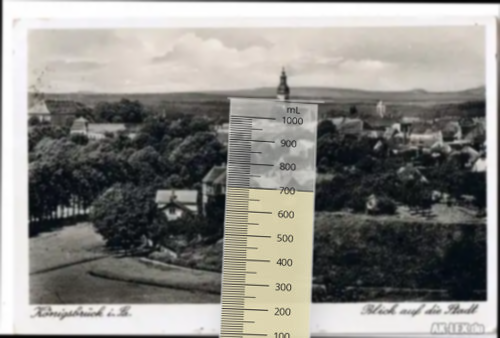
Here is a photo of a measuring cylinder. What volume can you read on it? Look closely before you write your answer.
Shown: 700 mL
